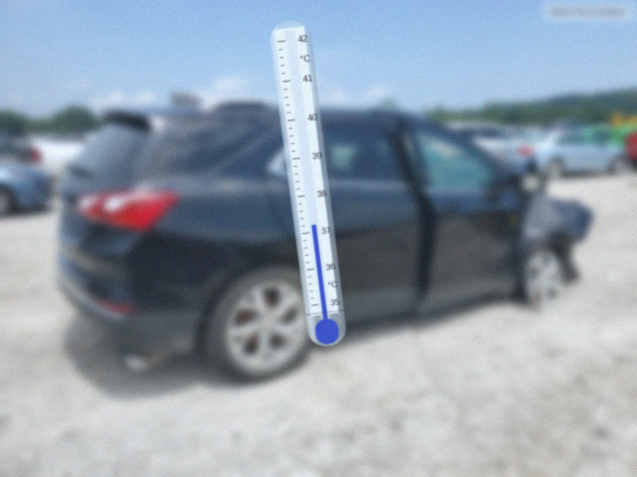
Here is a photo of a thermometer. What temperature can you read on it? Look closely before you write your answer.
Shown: 37.2 °C
